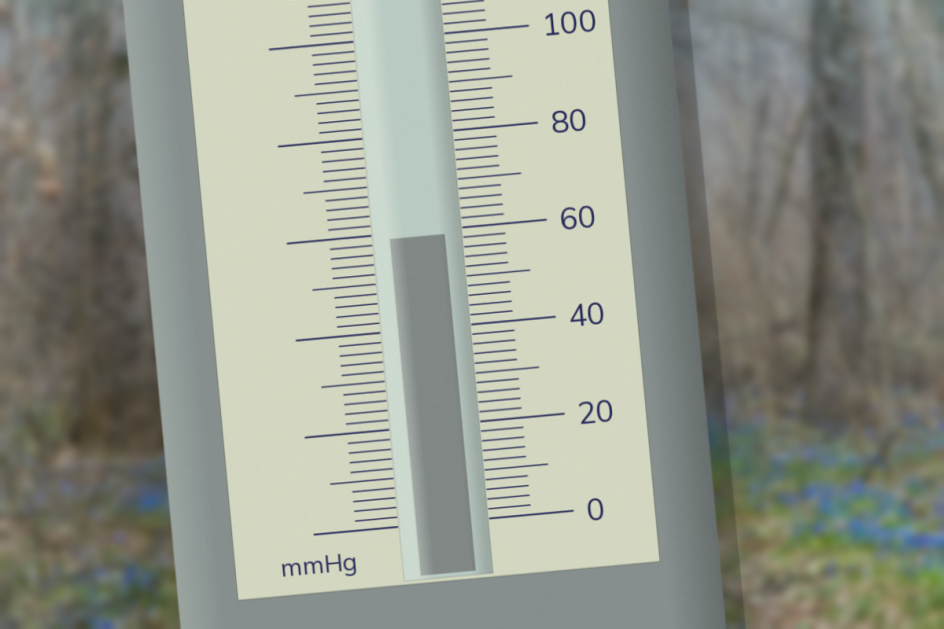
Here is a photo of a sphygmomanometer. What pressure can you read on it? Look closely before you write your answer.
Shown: 59 mmHg
